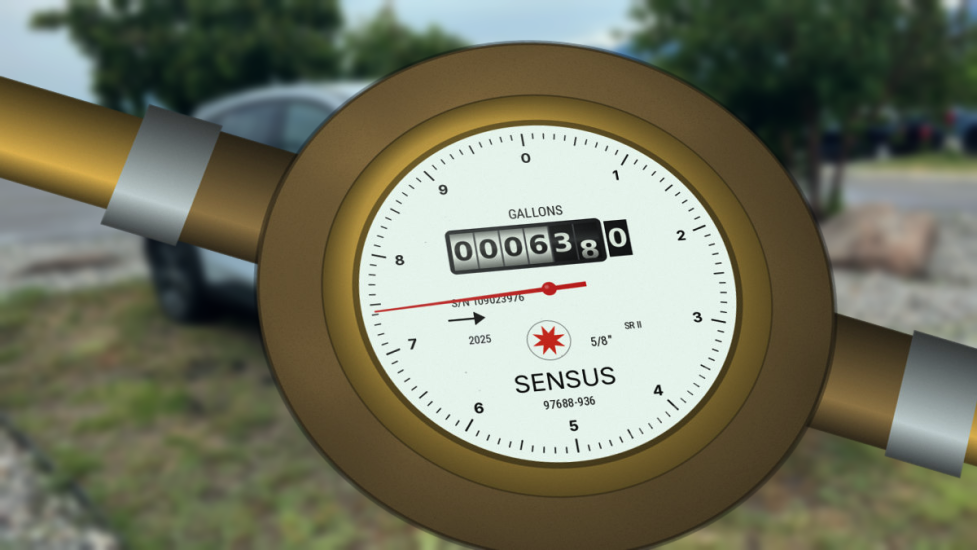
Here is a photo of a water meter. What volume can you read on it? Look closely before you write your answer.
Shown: 6377.4 gal
